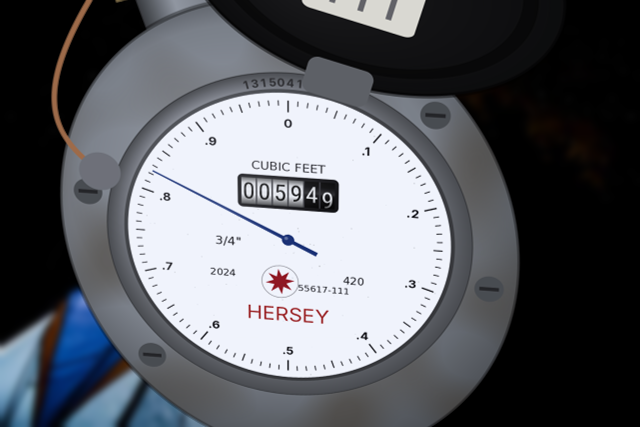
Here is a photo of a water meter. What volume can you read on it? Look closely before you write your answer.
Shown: 5948.82 ft³
